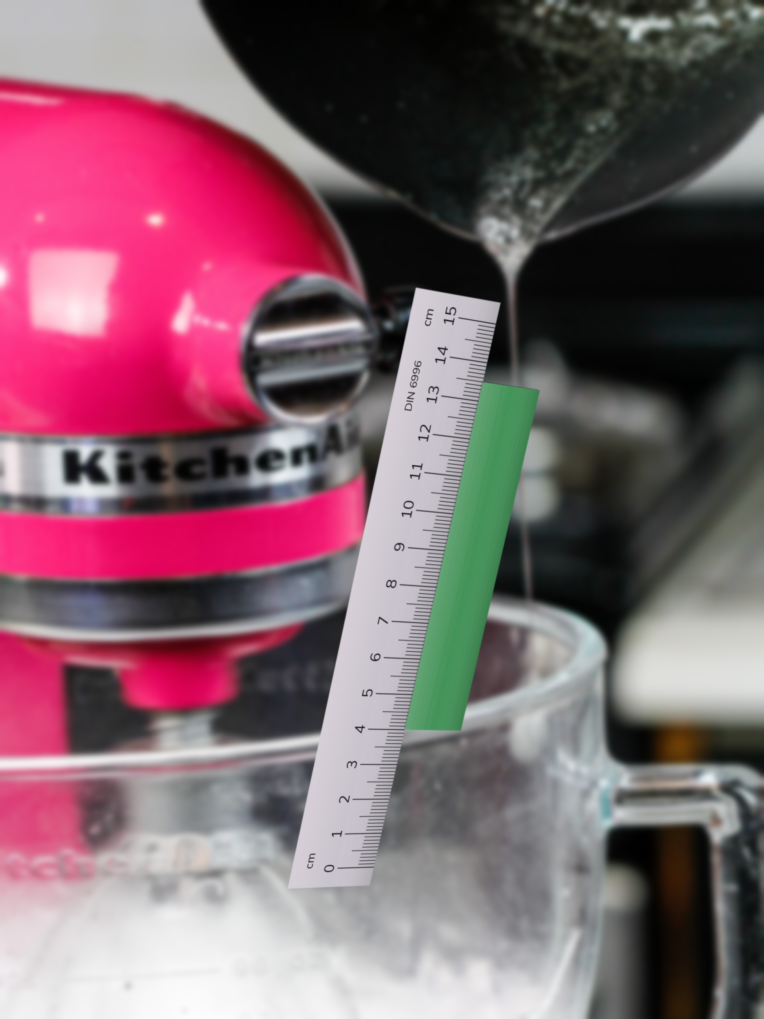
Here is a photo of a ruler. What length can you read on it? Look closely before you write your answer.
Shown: 9.5 cm
